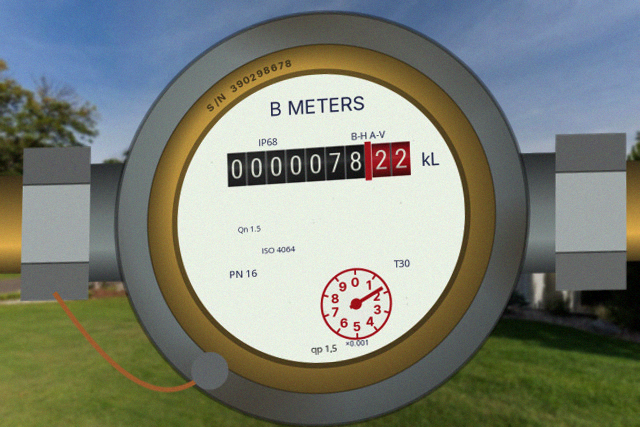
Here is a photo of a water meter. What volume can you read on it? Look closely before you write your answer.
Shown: 78.221 kL
